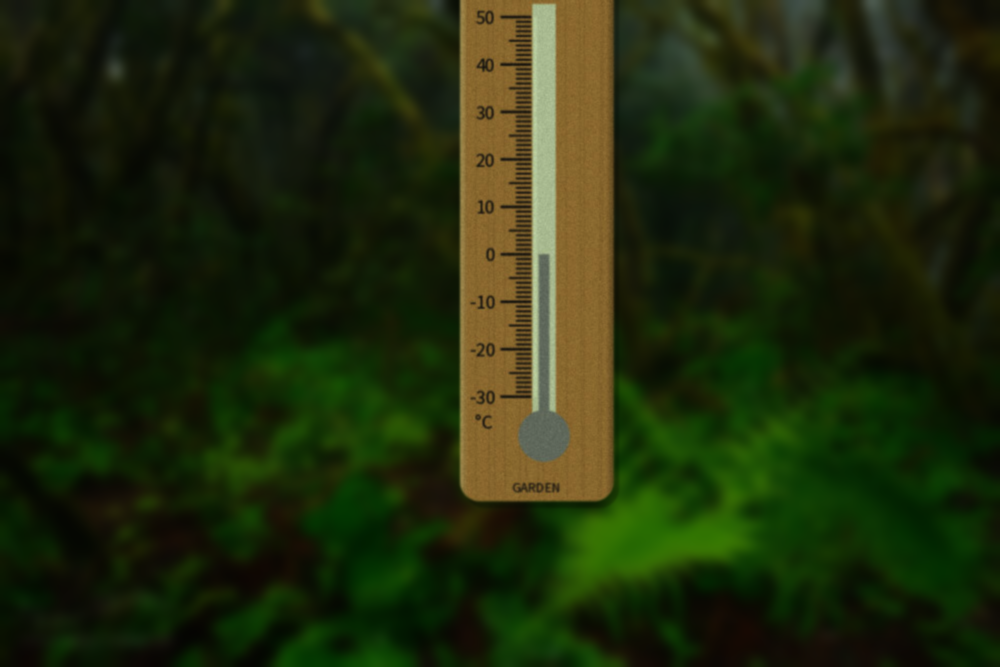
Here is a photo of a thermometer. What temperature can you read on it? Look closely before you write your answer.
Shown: 0 °C
